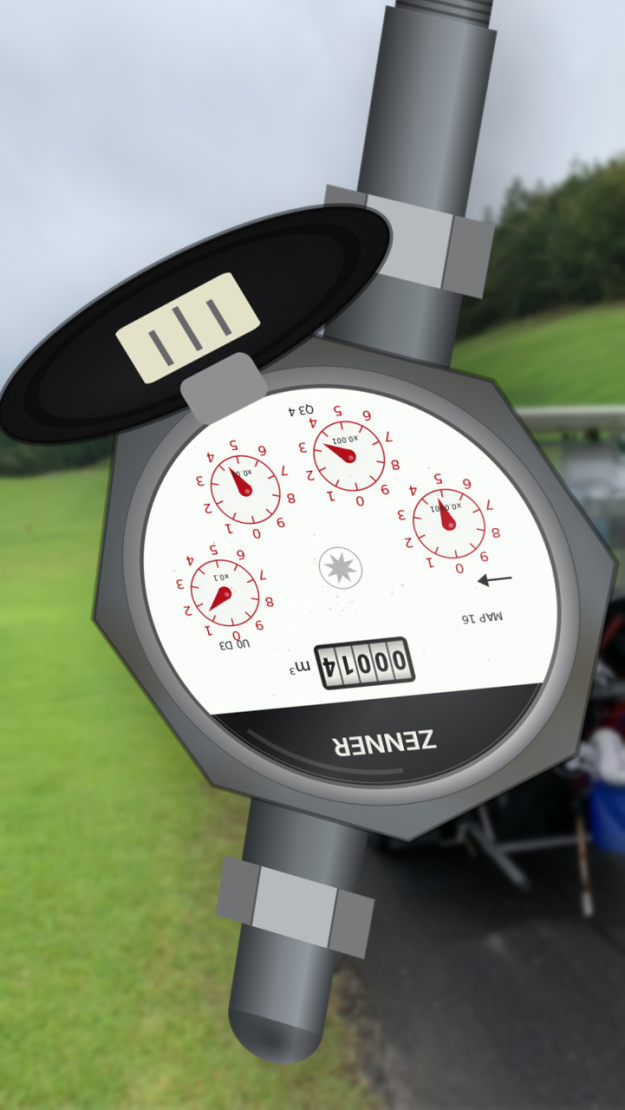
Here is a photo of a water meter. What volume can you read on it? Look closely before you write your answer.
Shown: 14.1434 m³
